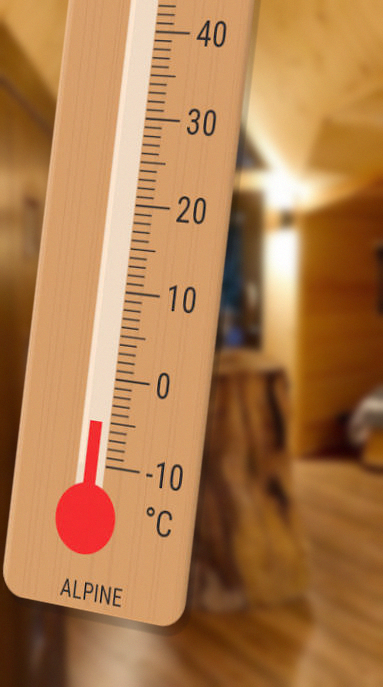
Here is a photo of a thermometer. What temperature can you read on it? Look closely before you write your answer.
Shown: -5 °C
